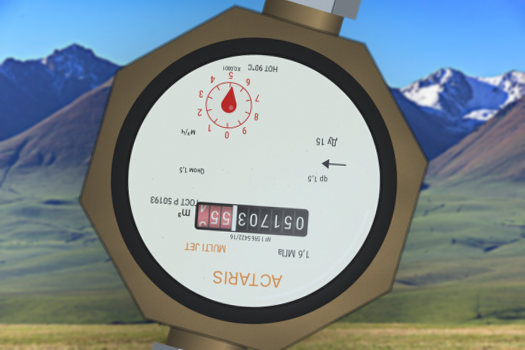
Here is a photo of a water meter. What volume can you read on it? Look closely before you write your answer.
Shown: 51703.5535 m³
